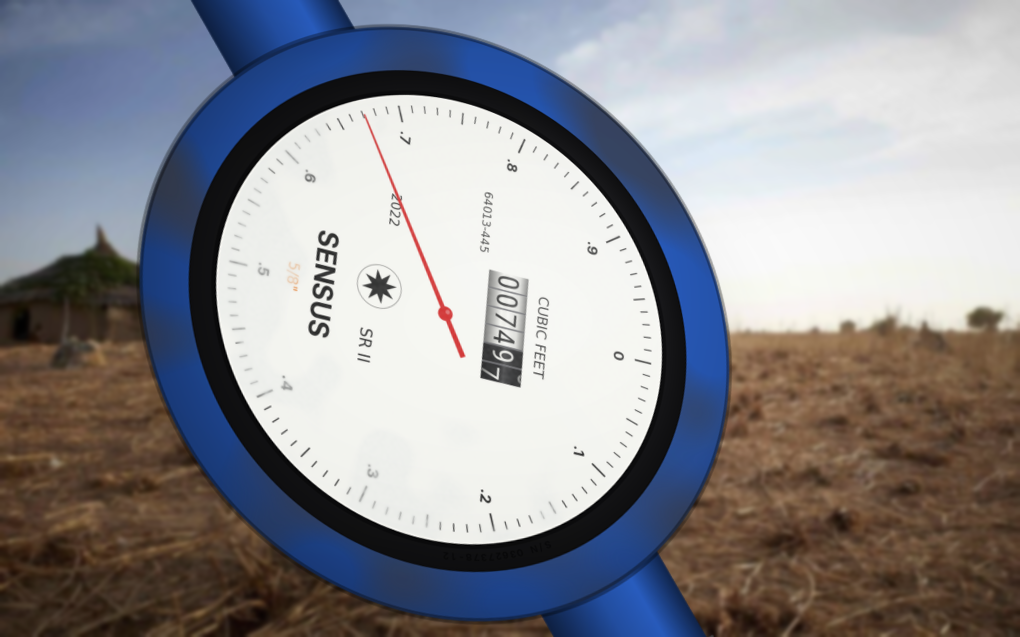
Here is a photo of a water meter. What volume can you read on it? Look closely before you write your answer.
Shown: 7496.67 ft³
